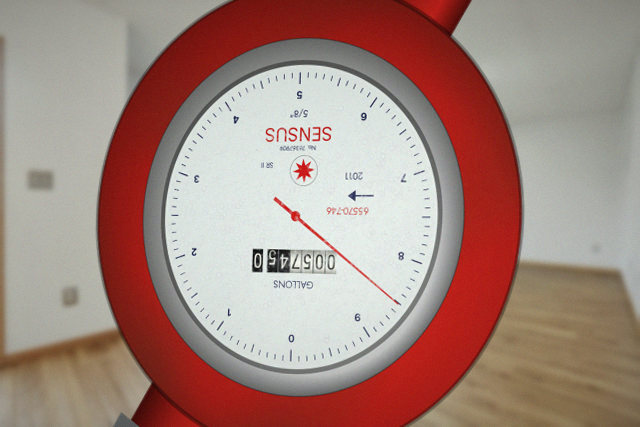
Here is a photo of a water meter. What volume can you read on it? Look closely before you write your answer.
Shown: 57448.5 gal
